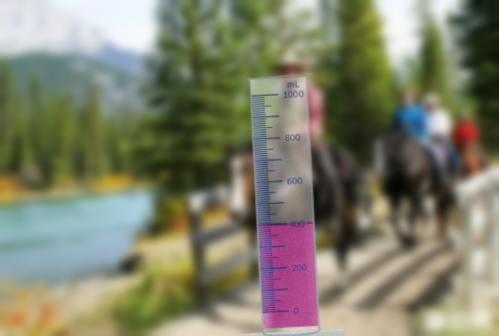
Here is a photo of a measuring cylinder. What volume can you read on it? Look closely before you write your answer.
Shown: 400 mL
